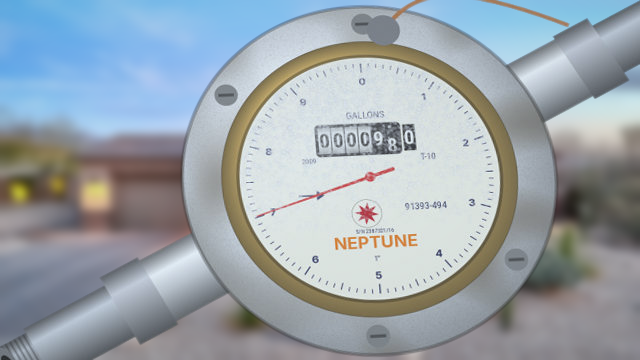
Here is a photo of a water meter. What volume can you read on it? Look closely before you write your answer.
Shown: 977.0 gal
